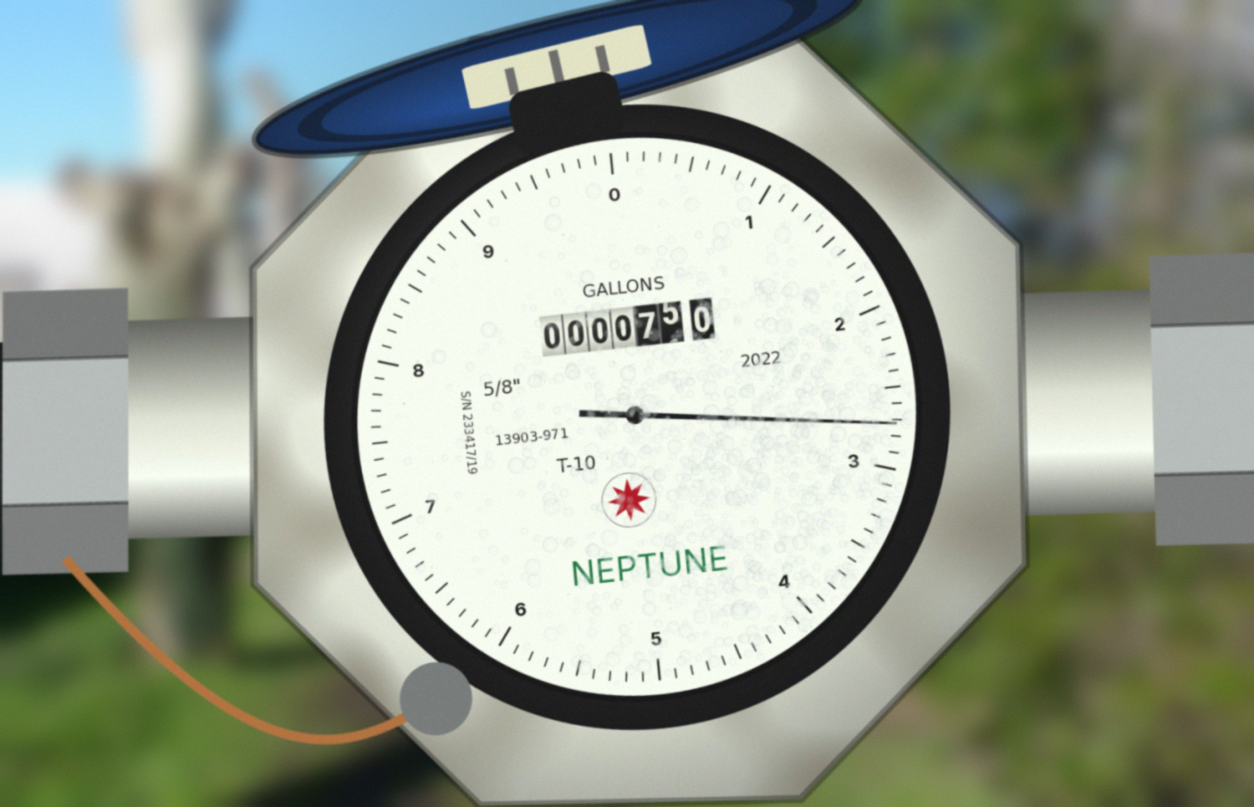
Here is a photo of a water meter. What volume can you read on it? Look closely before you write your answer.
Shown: 752.7 gal
